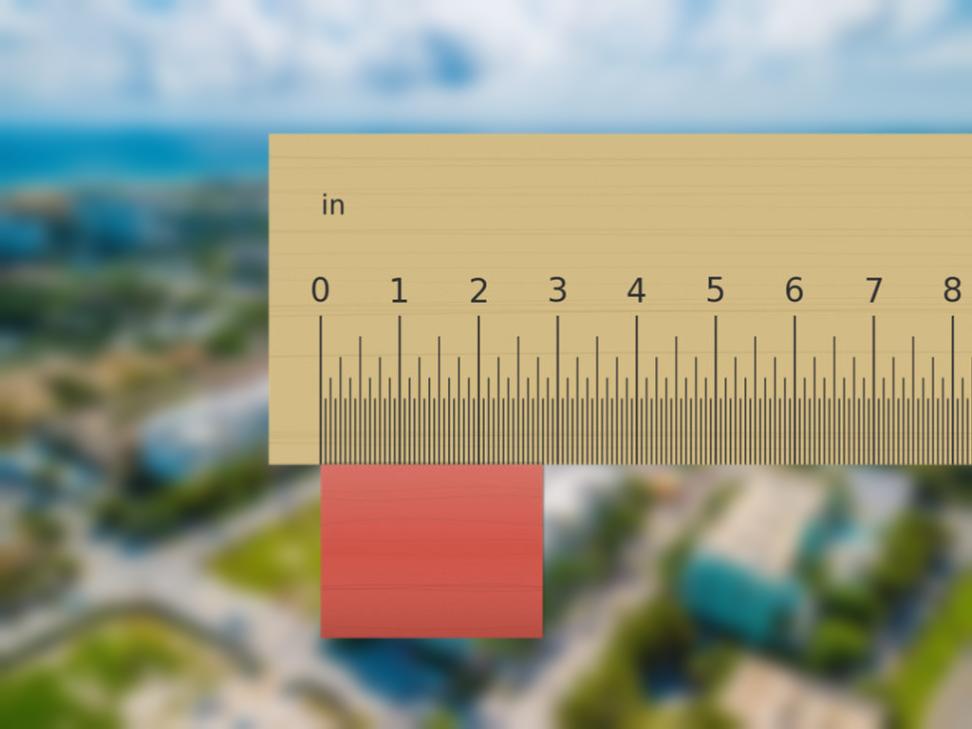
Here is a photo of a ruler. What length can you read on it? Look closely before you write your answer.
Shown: 2.8125 in
